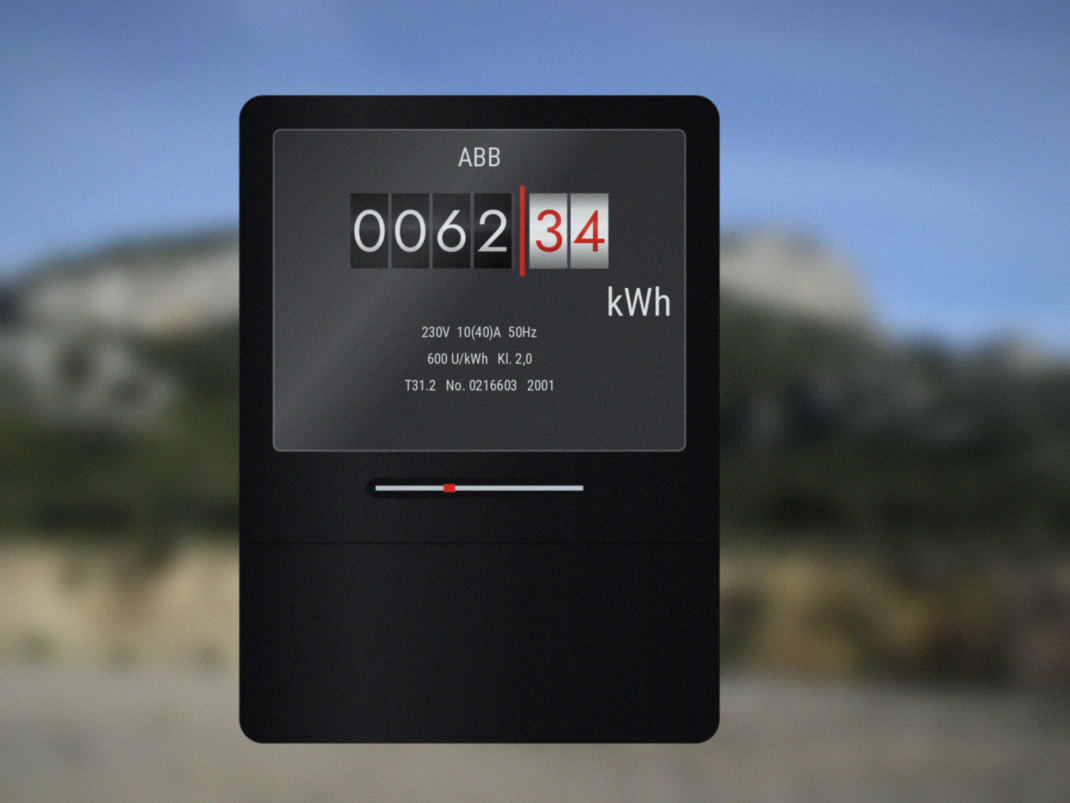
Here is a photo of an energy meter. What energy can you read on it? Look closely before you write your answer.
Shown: 62.34 kWh
